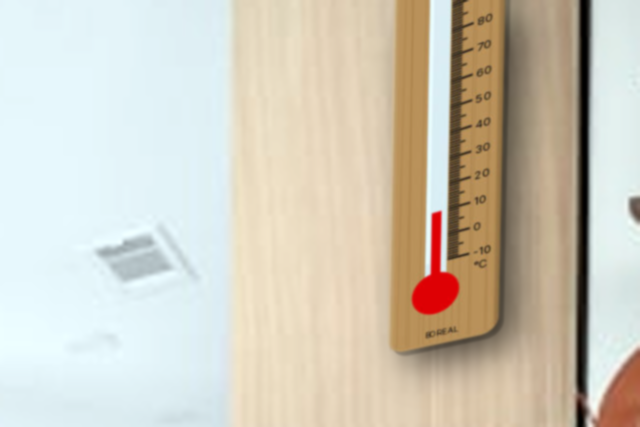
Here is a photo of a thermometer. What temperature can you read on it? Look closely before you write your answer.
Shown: 10 °C
